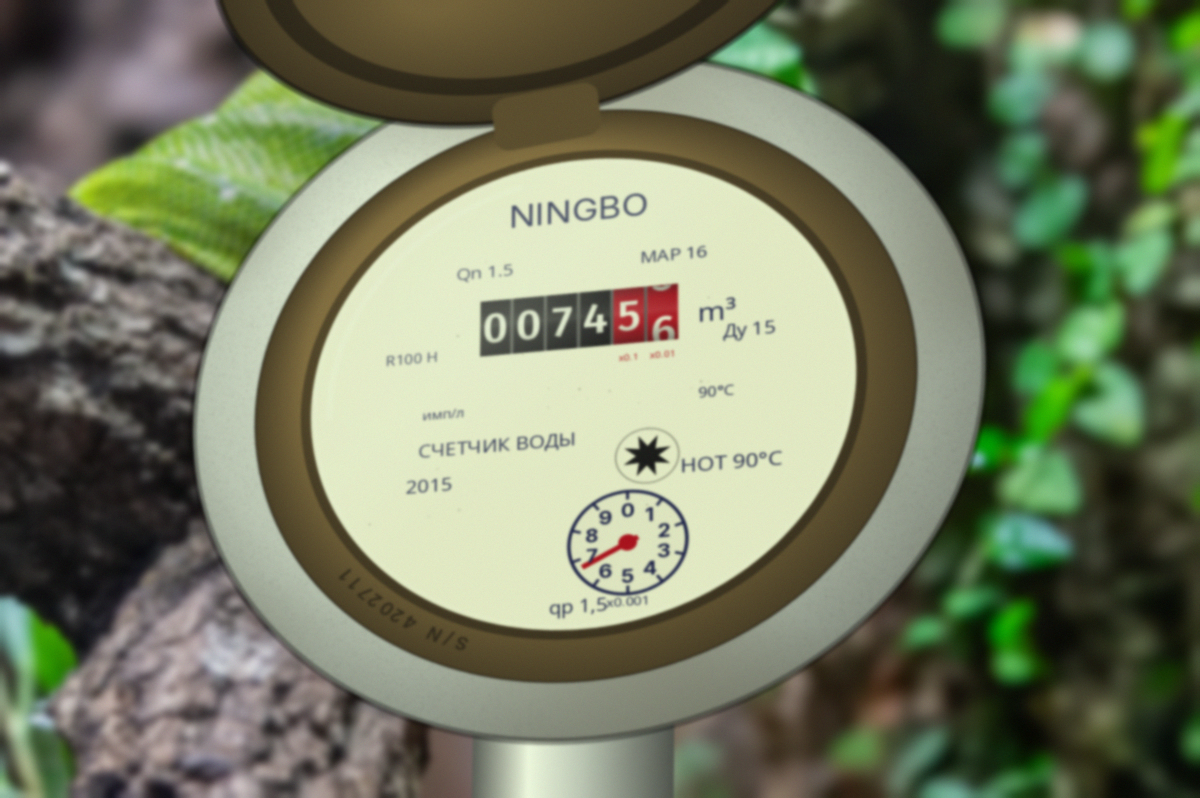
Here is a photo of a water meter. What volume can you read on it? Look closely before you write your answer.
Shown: 74.556 m³
